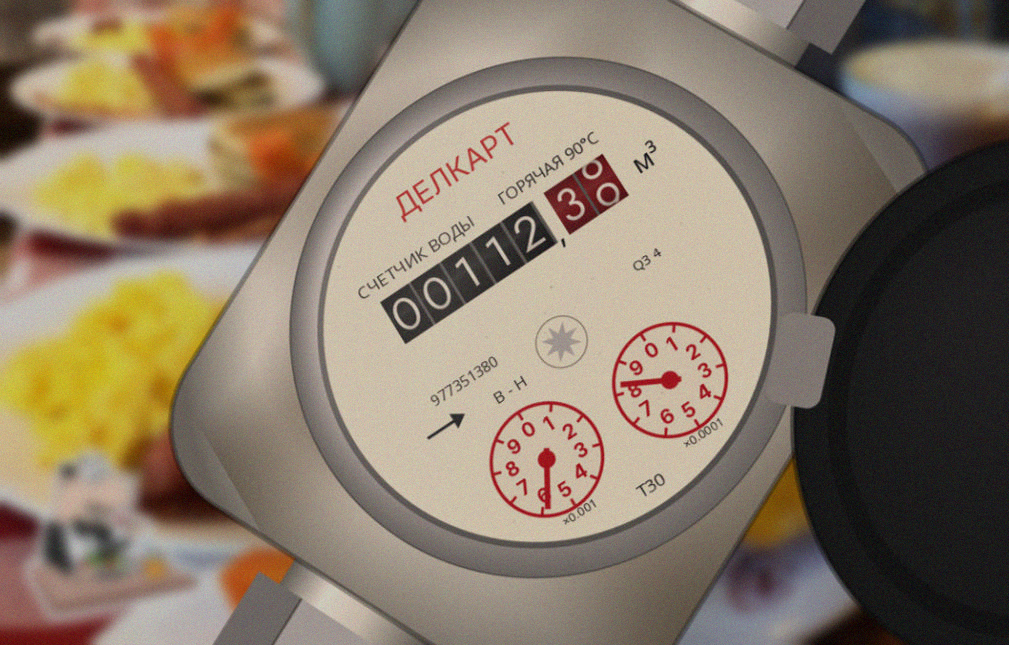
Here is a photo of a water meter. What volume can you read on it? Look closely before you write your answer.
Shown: 112.3858 m³
